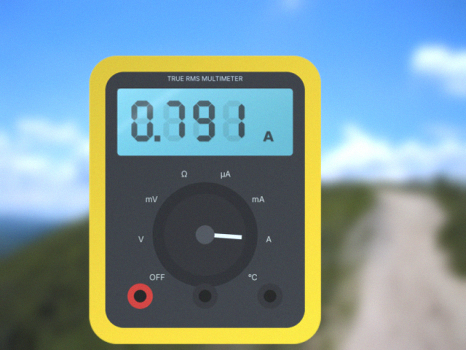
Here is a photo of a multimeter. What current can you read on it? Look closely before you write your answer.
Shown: 0.791 A
